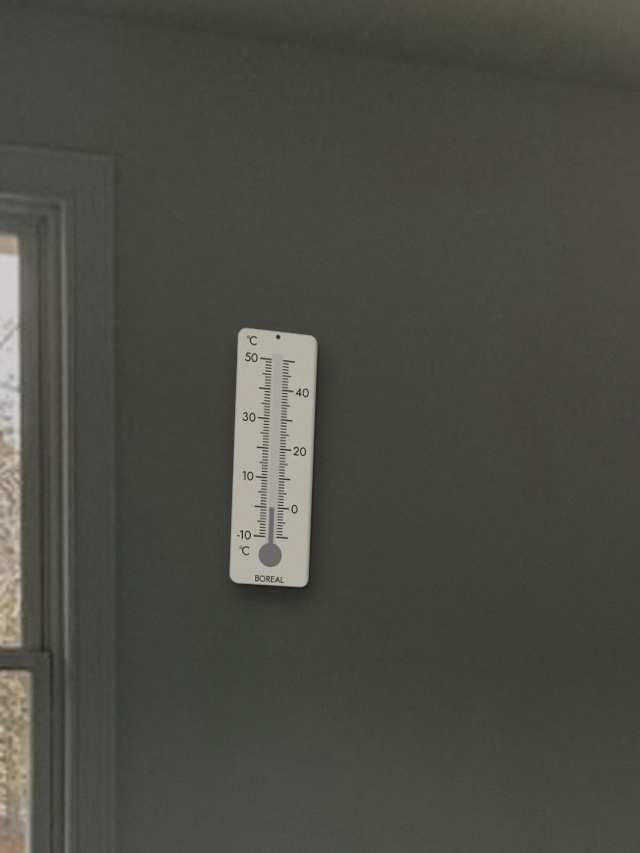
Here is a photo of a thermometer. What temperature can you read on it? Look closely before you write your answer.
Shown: 0 °C
